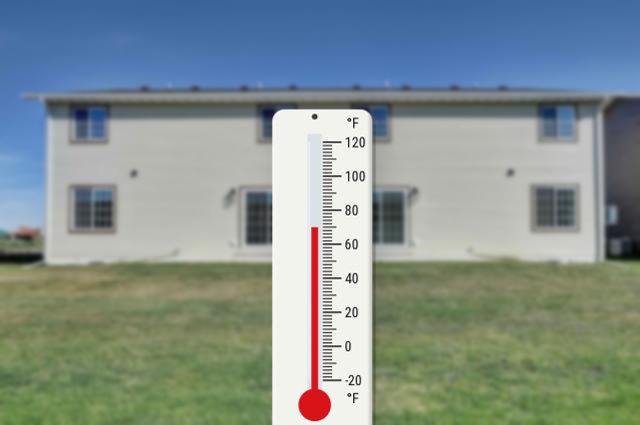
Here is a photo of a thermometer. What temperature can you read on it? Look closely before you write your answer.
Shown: 70 °F
